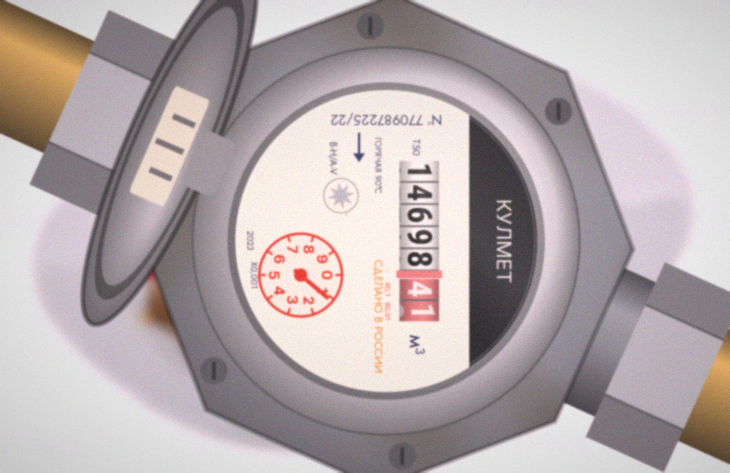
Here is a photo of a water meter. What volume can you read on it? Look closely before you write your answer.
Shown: 14698.411 m³
